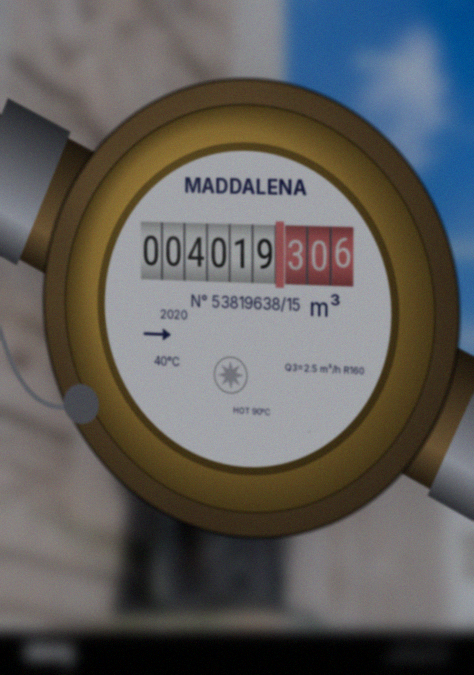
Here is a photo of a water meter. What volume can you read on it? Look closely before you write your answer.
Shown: 4019.306 m³
